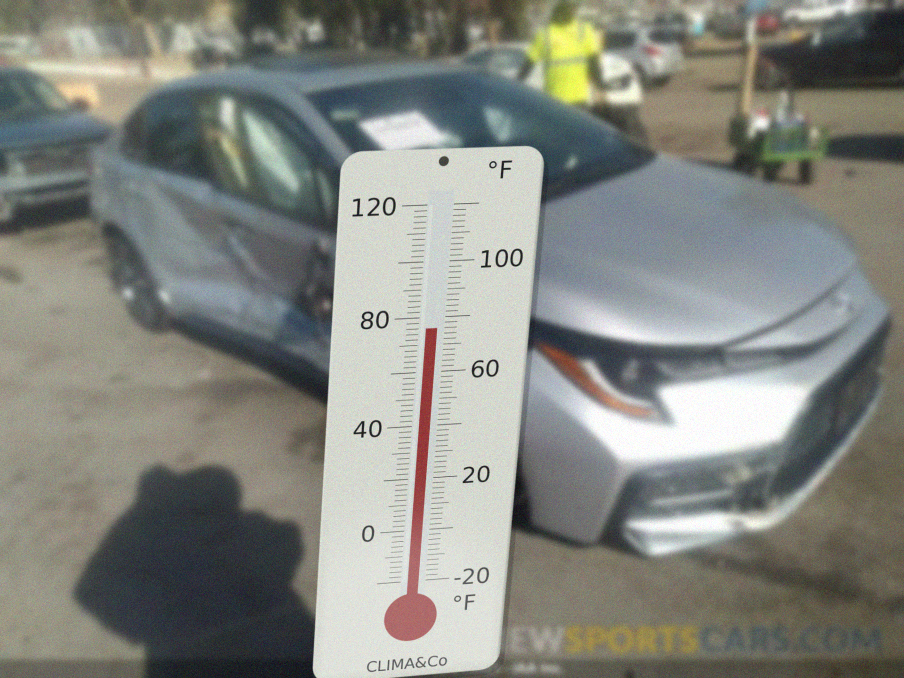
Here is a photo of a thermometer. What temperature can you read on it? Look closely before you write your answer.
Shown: 76 °F
